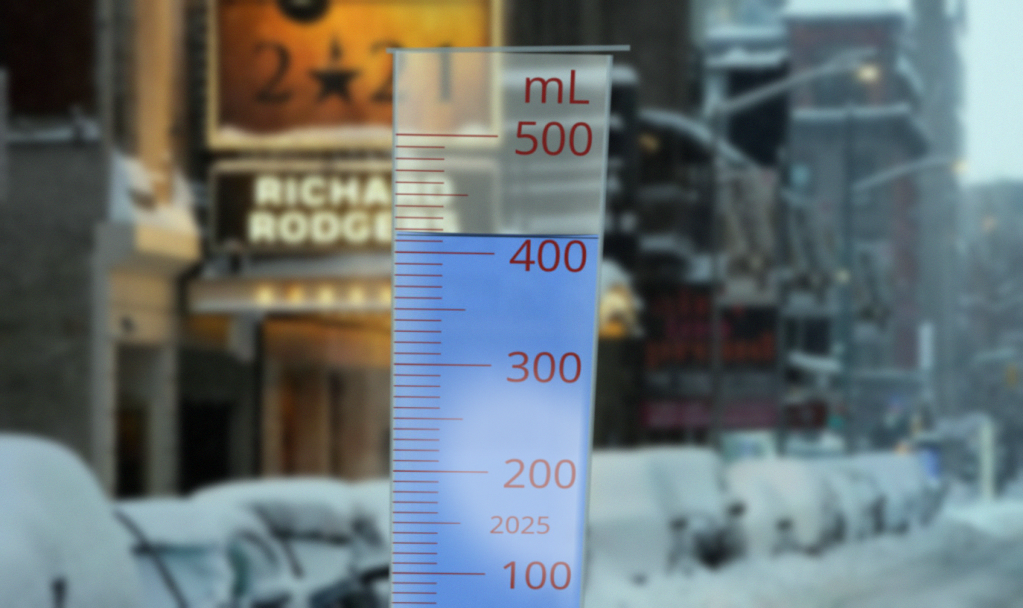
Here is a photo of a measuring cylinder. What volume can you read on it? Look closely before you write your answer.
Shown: 415 mL
